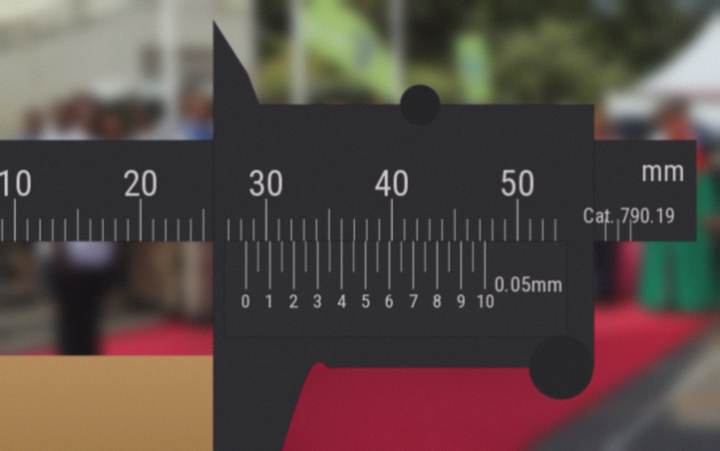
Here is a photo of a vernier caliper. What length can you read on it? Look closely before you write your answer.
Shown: 28.4 mm
